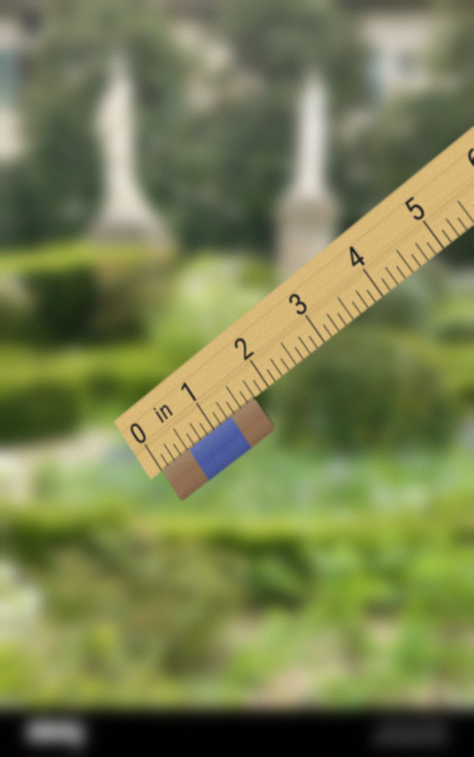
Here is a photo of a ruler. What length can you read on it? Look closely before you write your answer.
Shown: 1.75 in
